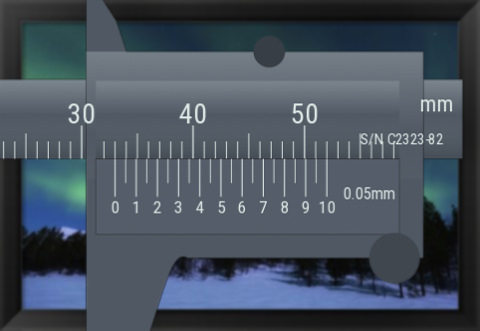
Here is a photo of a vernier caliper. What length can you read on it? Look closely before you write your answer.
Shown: 33.0 mm
